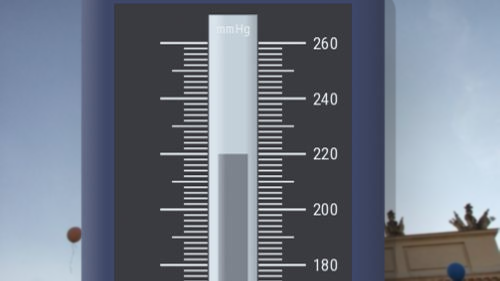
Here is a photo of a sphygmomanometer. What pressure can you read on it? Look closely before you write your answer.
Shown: 220 mmHg
